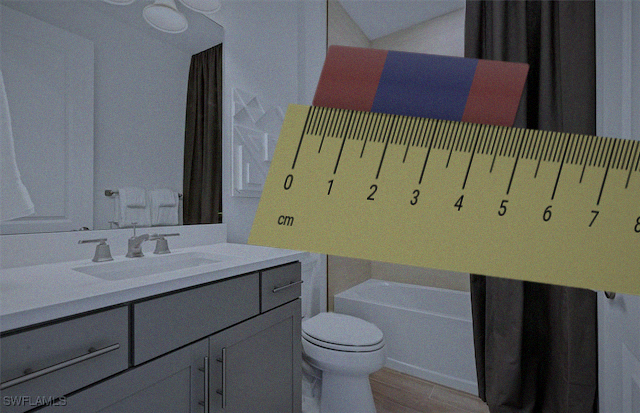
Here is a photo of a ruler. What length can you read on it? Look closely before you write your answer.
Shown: 4.7 cm
